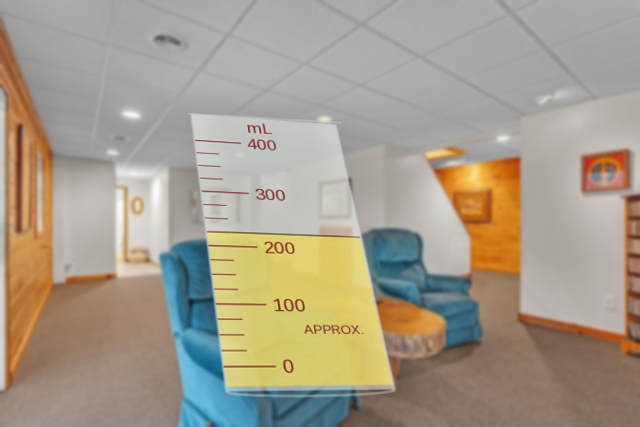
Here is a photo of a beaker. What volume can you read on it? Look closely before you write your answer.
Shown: 225 mL
